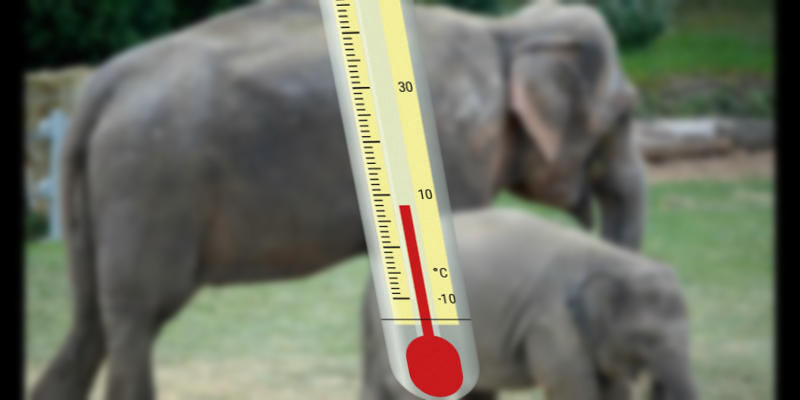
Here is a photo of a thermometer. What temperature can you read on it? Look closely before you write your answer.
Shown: 8 °C
